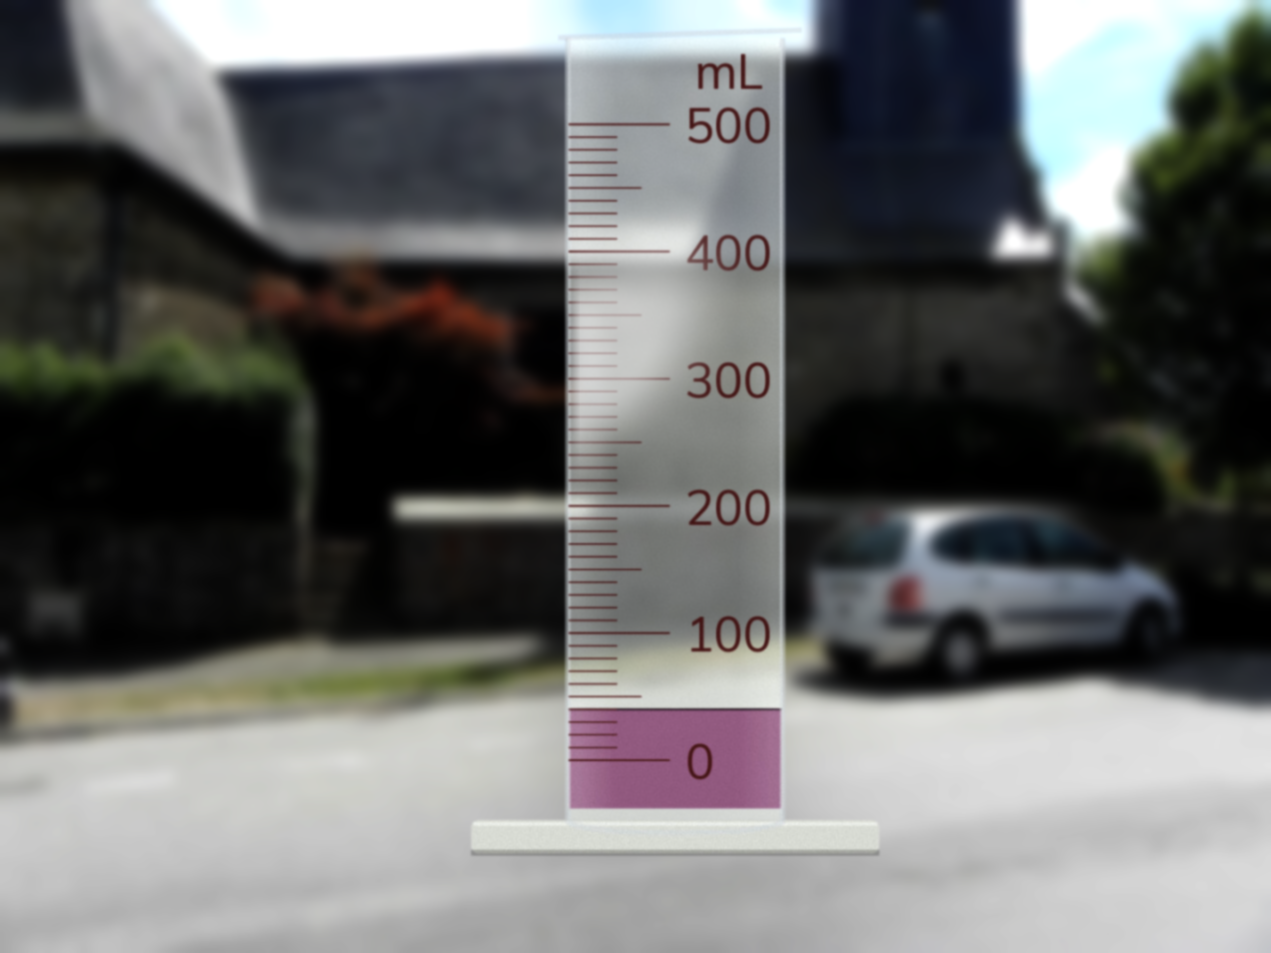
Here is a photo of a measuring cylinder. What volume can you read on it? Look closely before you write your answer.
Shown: 40 mL
